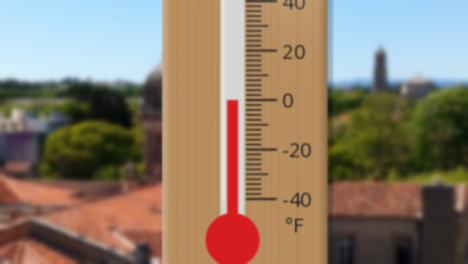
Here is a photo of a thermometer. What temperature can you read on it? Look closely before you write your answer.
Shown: 0 °F
